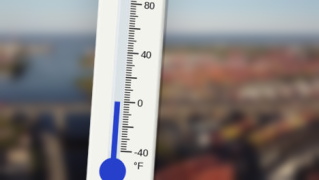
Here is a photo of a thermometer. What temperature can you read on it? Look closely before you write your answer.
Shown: 0 °F
